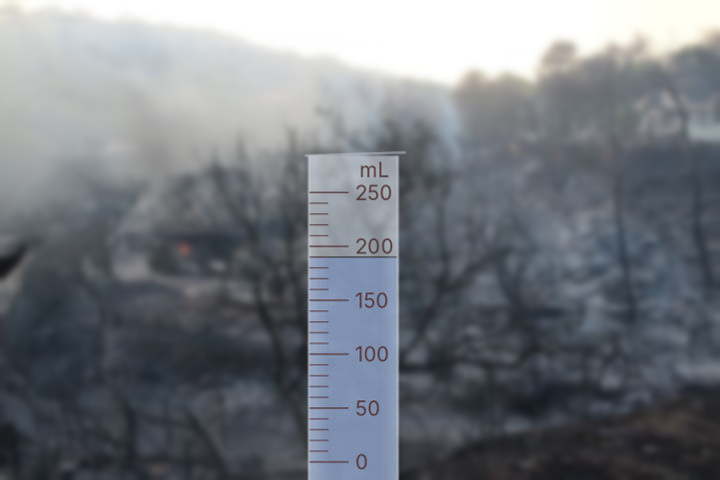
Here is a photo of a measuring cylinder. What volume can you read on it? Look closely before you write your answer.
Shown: 190 mL
